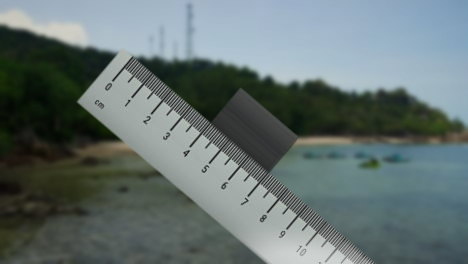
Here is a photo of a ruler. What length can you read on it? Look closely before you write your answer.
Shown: 3 cm
